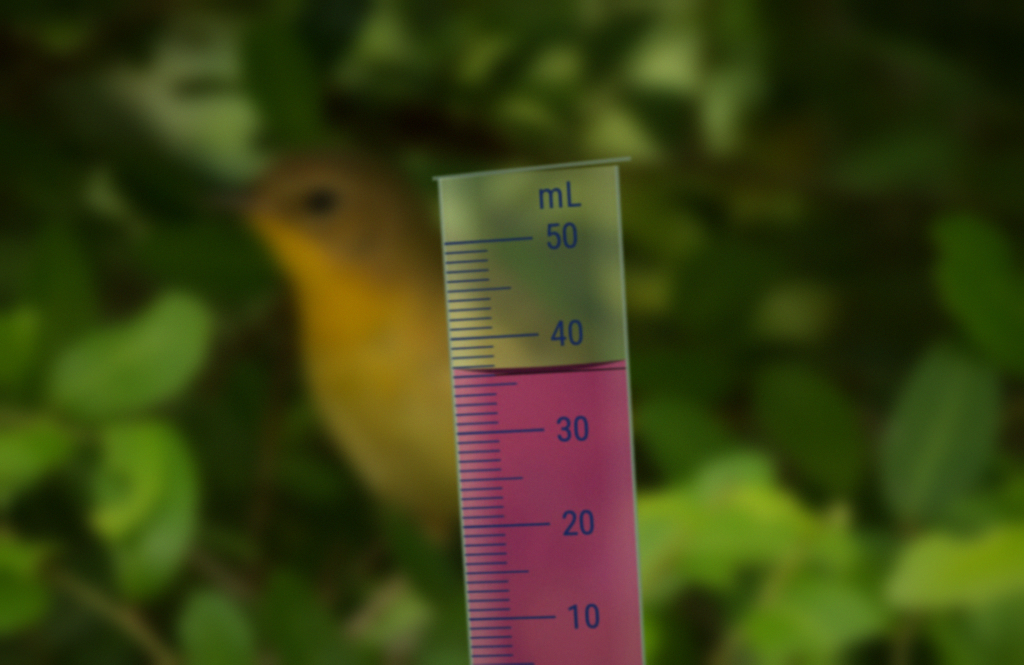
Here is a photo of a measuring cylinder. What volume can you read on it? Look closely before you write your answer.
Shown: 36 mL
